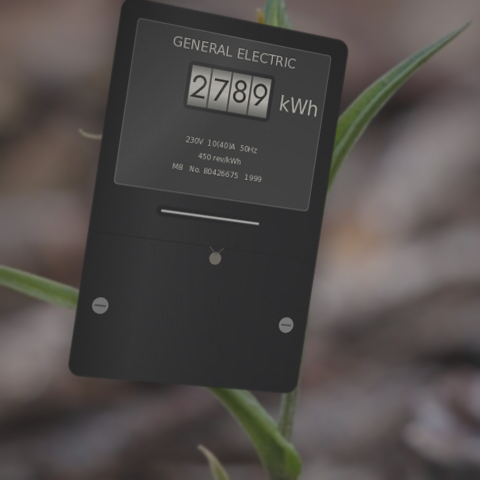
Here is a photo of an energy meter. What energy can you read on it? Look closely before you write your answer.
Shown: 2789 kWh
